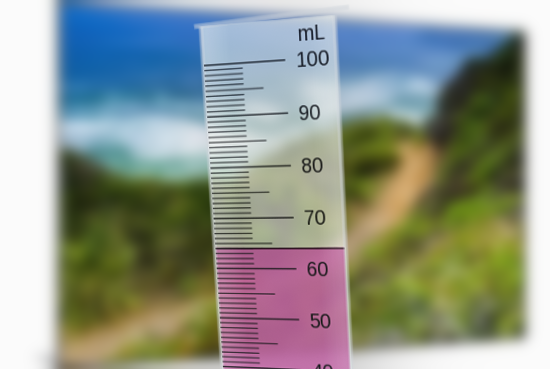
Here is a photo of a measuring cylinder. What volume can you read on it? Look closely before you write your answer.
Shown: 64 mL
